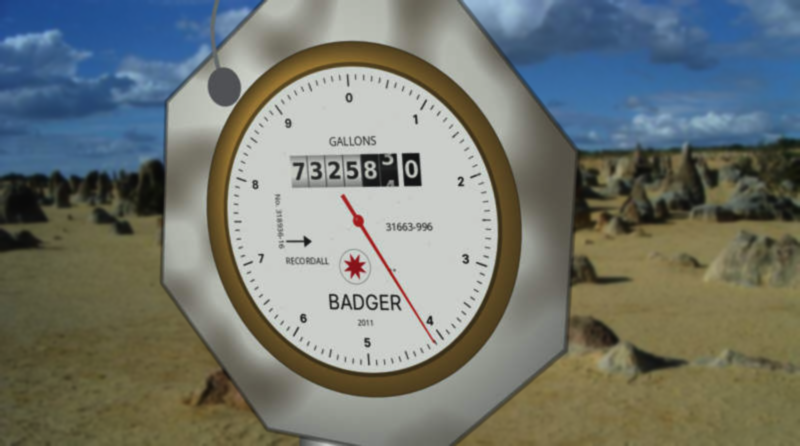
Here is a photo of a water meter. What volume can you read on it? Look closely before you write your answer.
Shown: 7325834.1 gal
